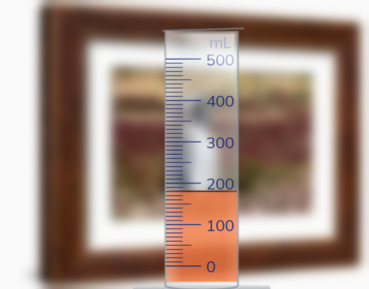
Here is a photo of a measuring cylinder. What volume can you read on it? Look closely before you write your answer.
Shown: 180 mL
